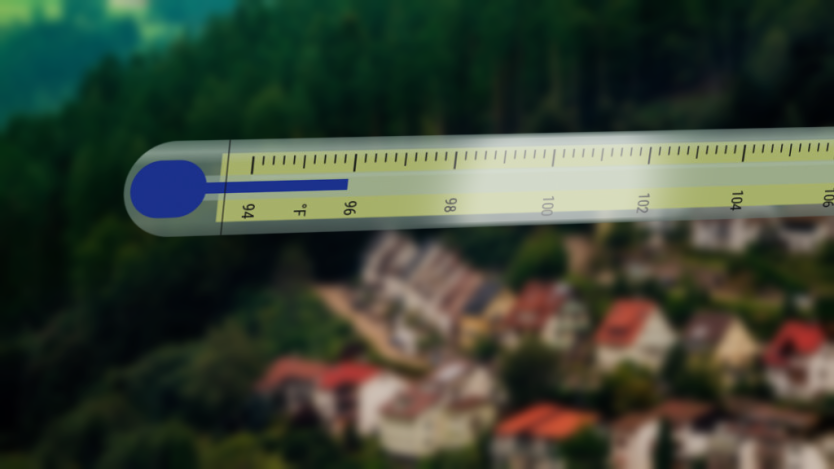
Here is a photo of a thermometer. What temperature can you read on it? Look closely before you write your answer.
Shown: 95.9 °F
